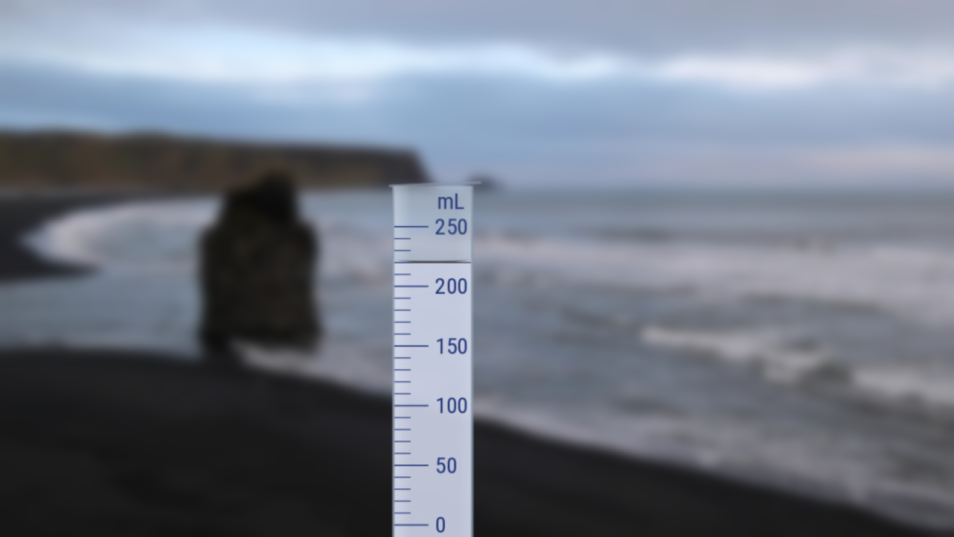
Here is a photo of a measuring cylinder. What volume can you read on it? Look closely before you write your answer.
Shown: 220 mL
